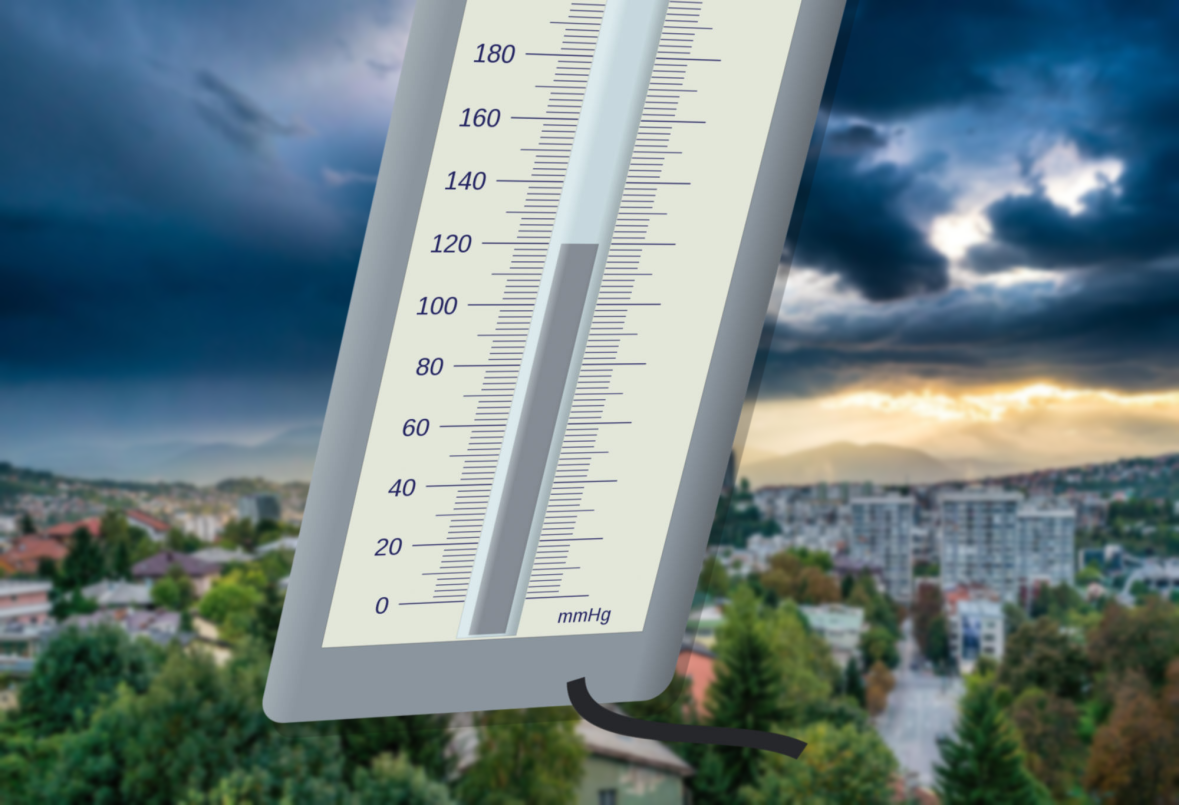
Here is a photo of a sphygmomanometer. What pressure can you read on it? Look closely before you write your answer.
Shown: 120 mmHg
